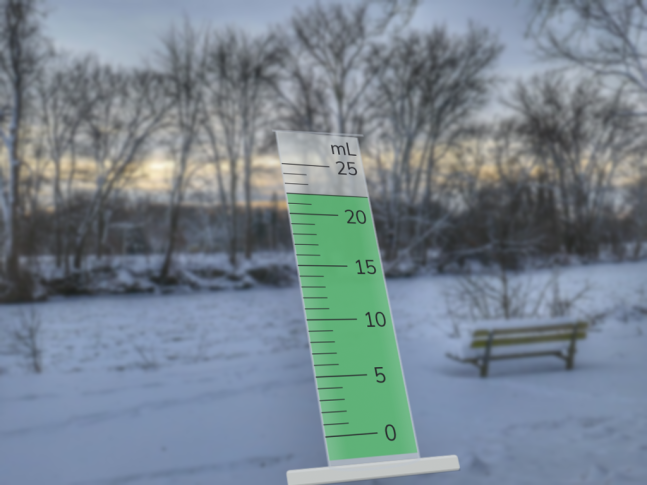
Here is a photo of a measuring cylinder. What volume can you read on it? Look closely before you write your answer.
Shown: 22 mL
